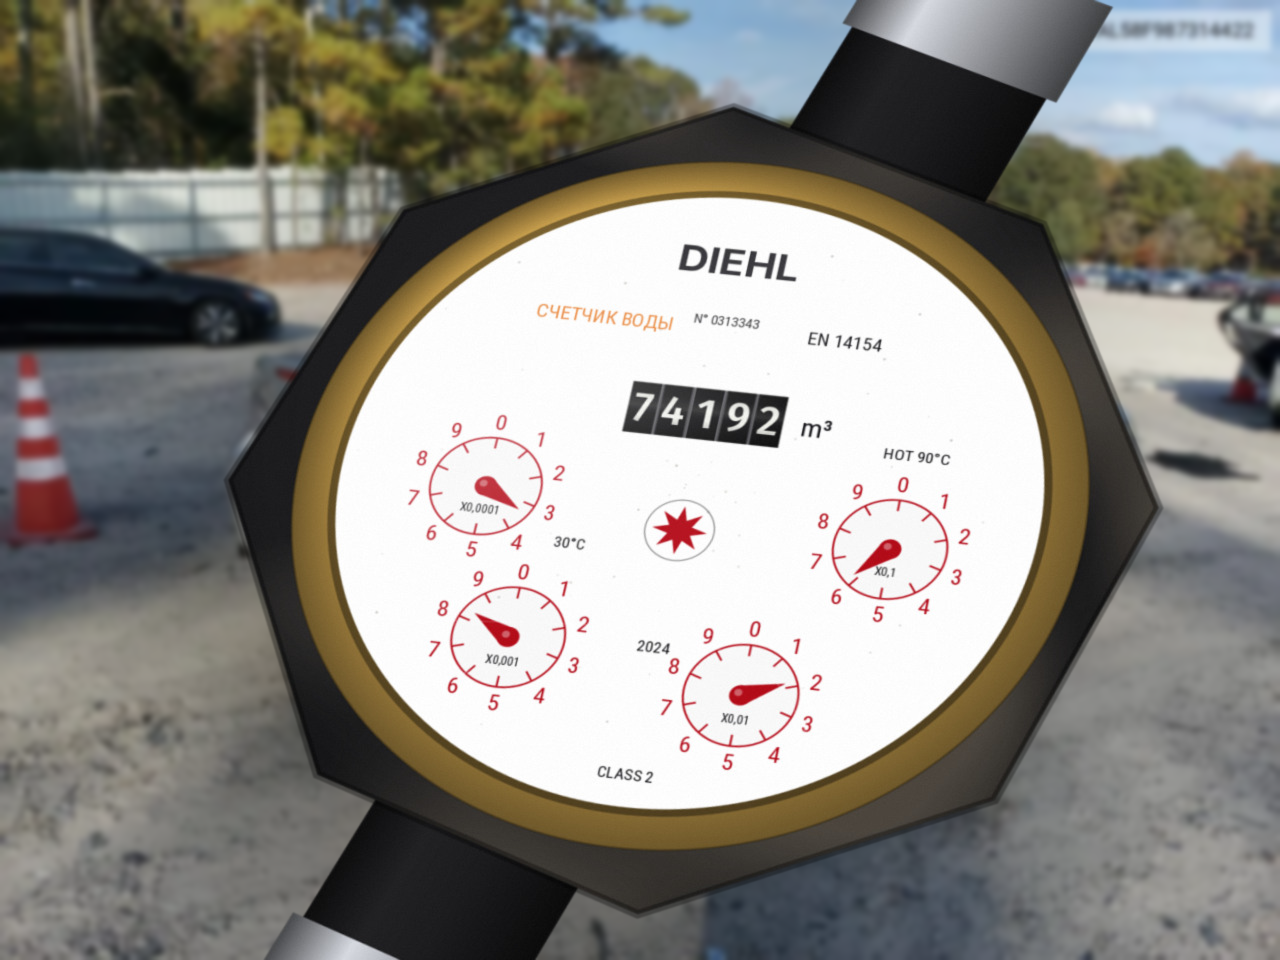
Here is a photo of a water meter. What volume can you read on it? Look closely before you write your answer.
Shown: 74192.6183 m³
